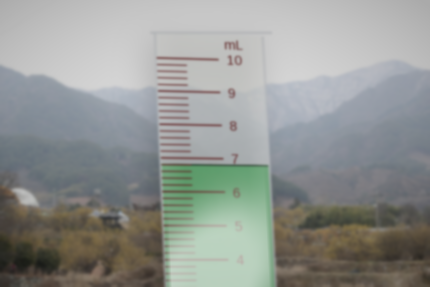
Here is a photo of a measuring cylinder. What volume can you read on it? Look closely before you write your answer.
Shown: 6.8 mL
